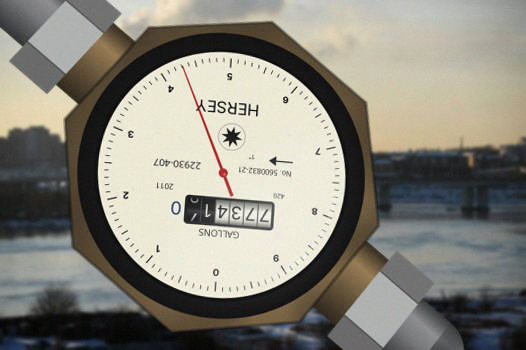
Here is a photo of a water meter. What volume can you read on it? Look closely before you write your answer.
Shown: 7734174.3 gal
